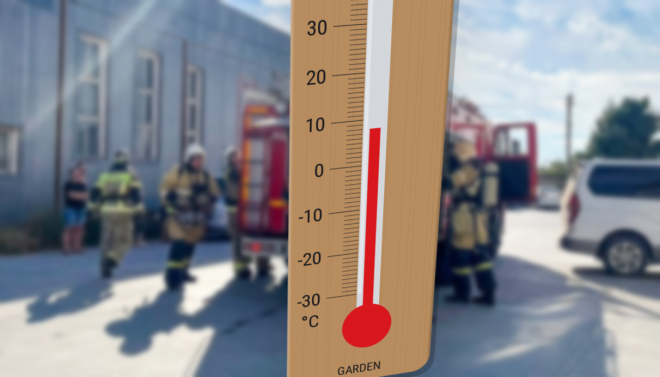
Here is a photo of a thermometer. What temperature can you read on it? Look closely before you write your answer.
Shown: 8 °C
